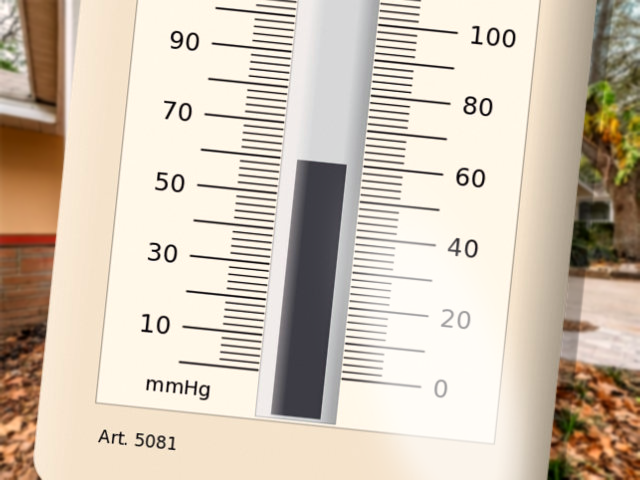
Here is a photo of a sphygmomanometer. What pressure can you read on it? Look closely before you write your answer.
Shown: 60 mmHg
